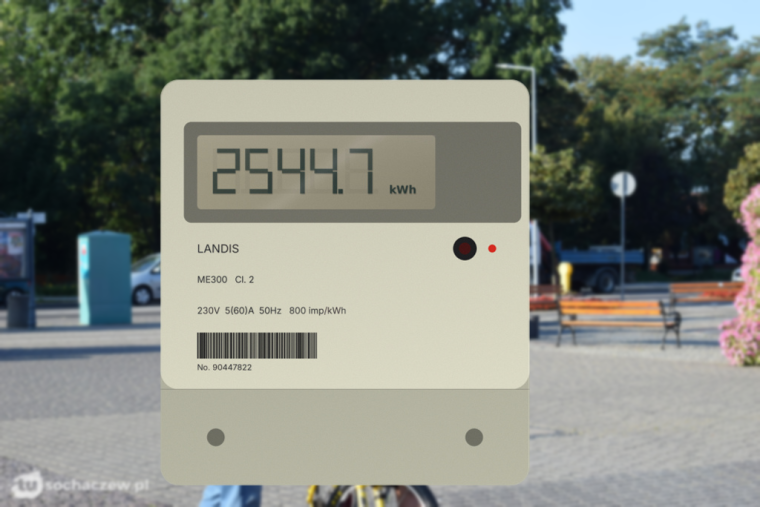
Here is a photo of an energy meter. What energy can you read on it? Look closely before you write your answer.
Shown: 2544.7 kWh
